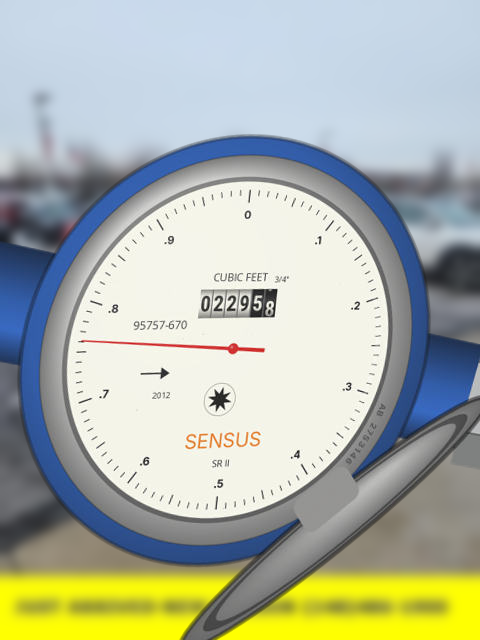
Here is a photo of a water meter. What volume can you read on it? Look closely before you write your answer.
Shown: 22957.76 ft³
